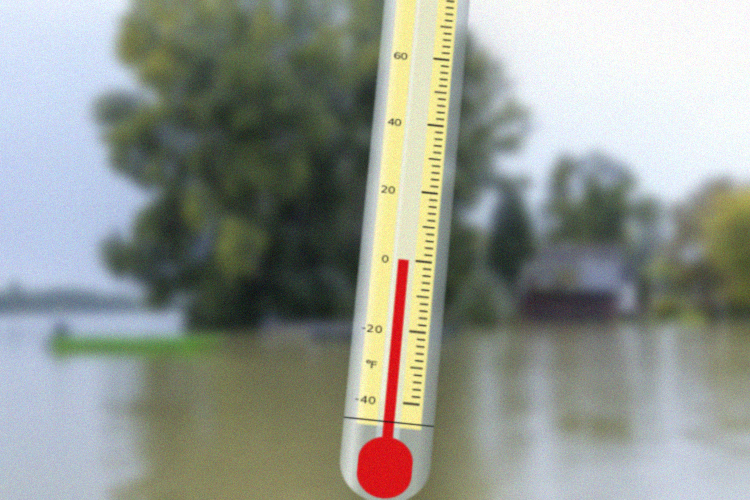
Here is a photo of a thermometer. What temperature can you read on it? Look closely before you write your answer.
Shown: 0 °F
